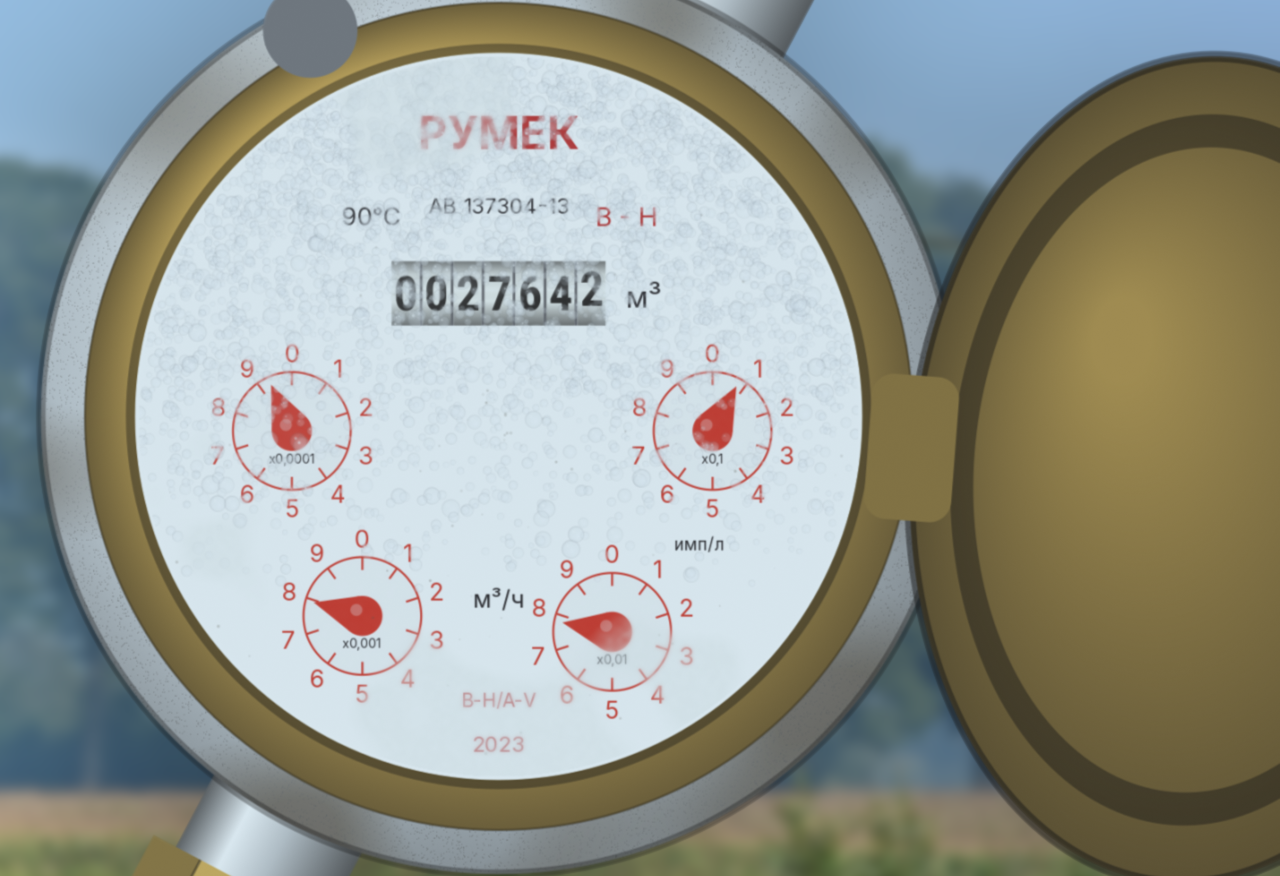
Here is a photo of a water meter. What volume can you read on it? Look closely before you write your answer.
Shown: 27642.0779 m³
